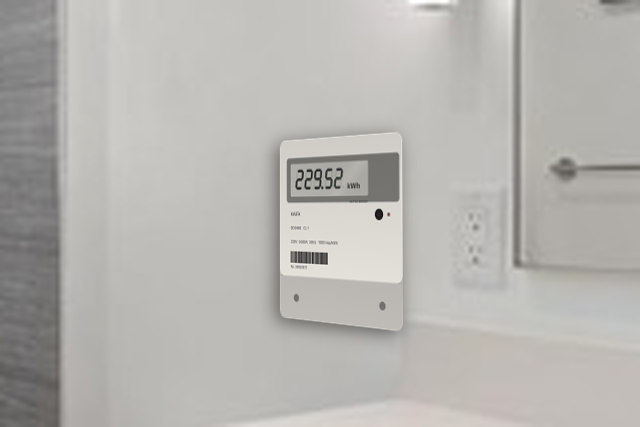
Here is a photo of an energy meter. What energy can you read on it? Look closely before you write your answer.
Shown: 229.52 kWh
